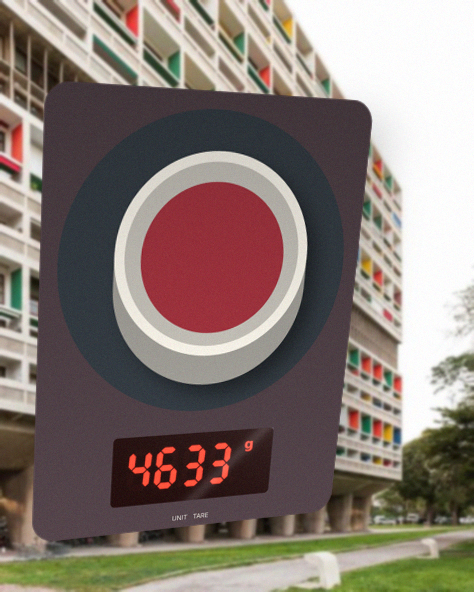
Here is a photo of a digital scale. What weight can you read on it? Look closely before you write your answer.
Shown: 4633 g
